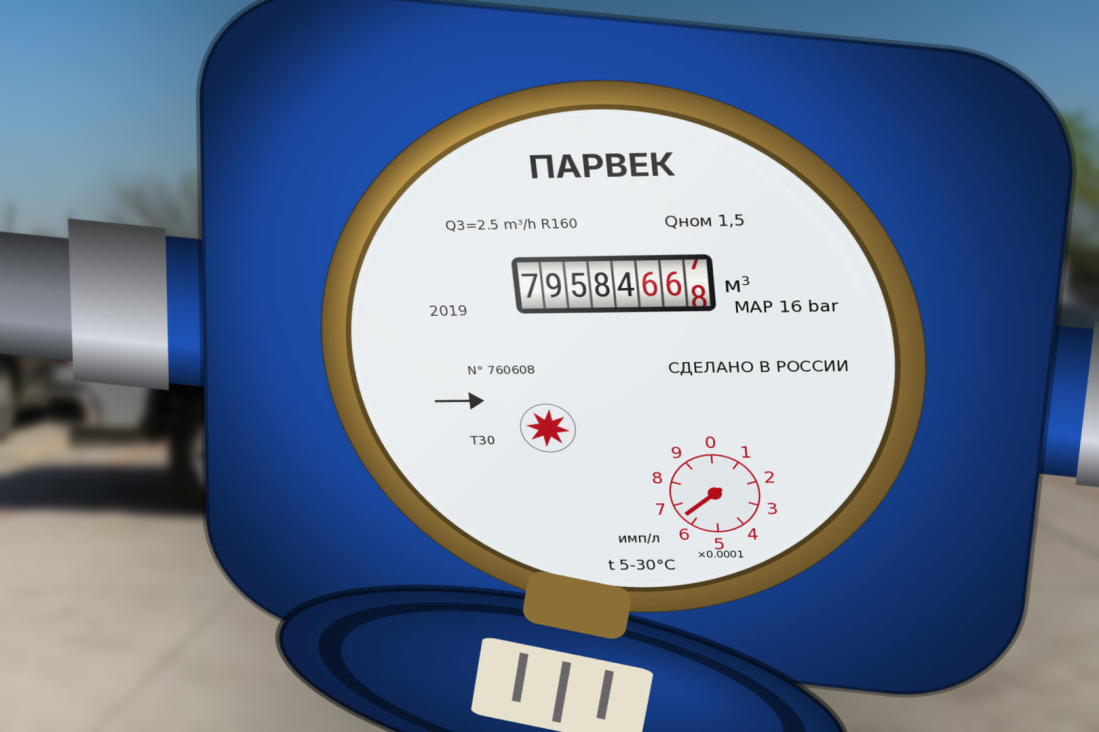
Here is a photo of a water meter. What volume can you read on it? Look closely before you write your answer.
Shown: 79584.6676 m³
